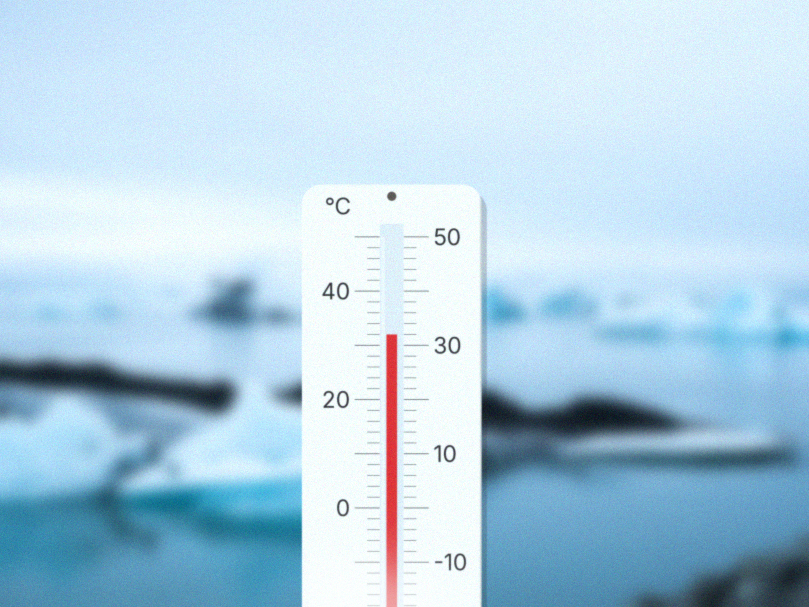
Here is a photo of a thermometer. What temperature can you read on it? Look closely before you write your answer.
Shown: 32 °C
